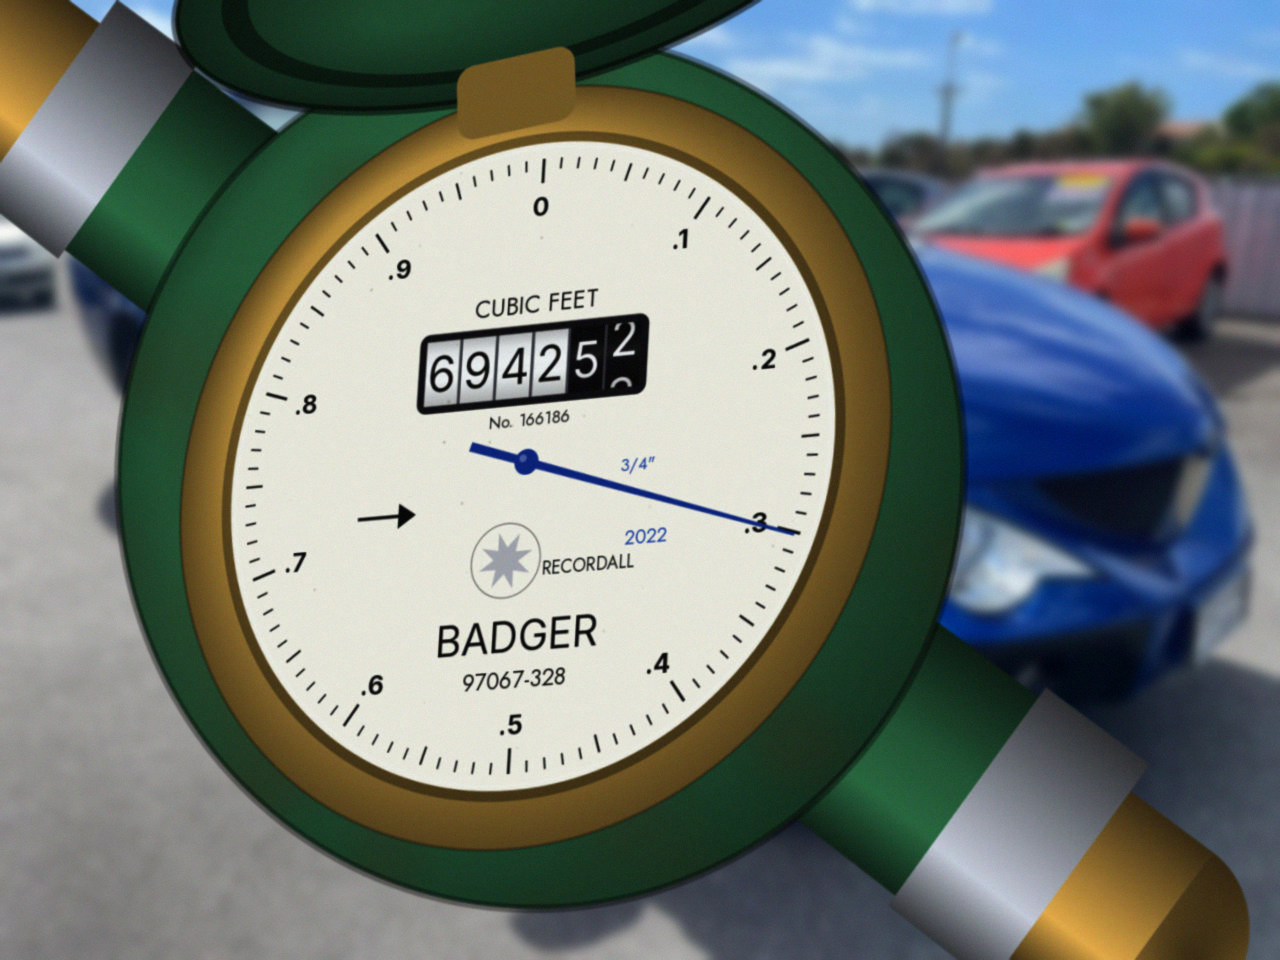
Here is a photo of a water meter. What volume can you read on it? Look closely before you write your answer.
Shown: 694252.30 ft³
